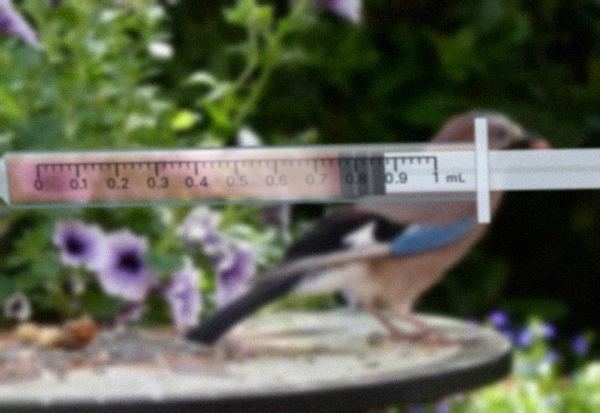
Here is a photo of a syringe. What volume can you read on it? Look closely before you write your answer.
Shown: 0.76 mL
